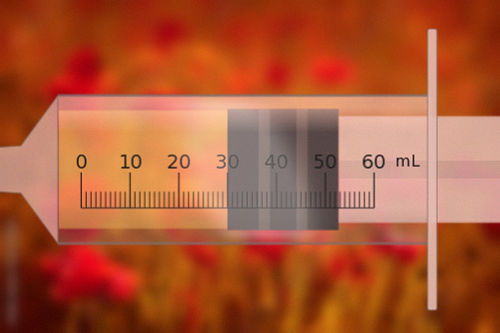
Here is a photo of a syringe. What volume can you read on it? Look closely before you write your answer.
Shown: 30 mL
